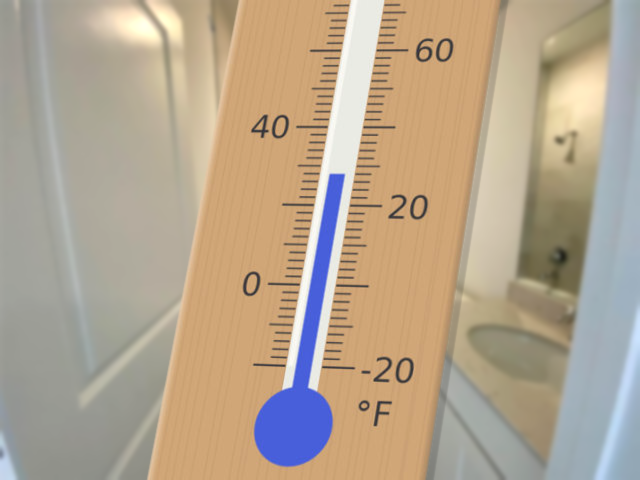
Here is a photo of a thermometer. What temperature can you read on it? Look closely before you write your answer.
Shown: 28 °F
